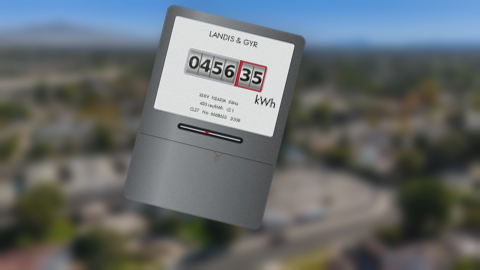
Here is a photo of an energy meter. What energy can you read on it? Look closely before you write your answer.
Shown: 456.35 kWh
